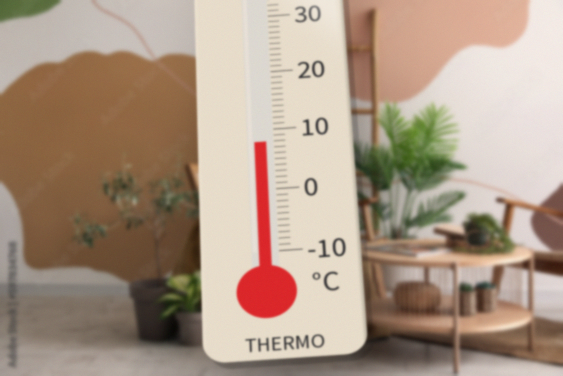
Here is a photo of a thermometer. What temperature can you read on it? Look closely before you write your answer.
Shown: 8 °C
